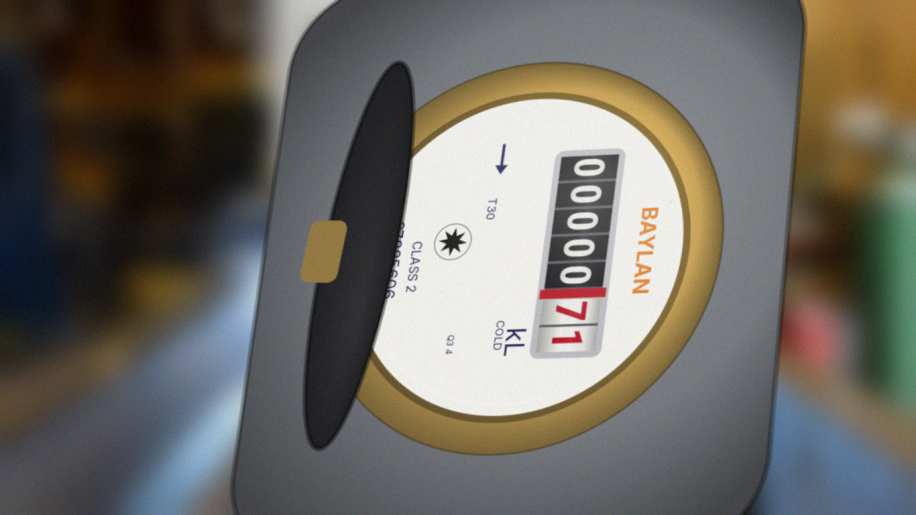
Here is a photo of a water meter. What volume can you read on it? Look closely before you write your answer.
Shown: 0.71 kL
